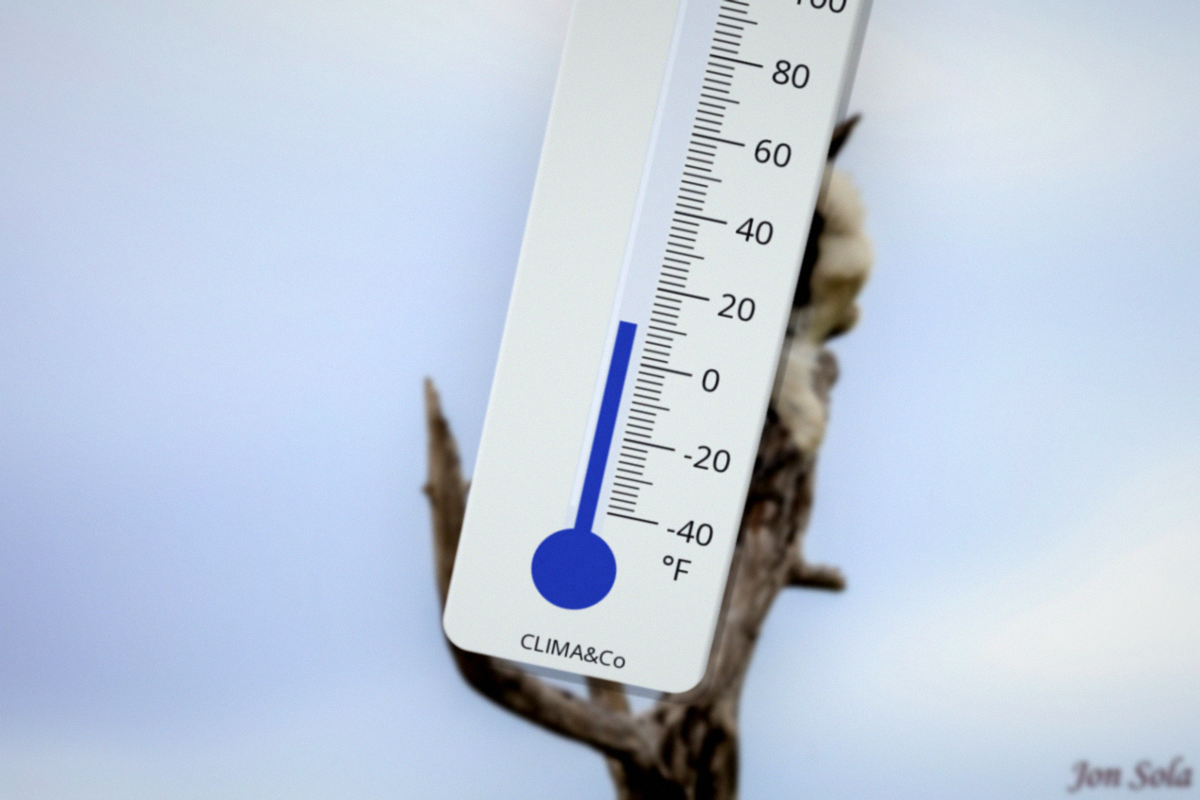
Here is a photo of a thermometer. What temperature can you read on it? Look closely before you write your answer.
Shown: 10 °F
